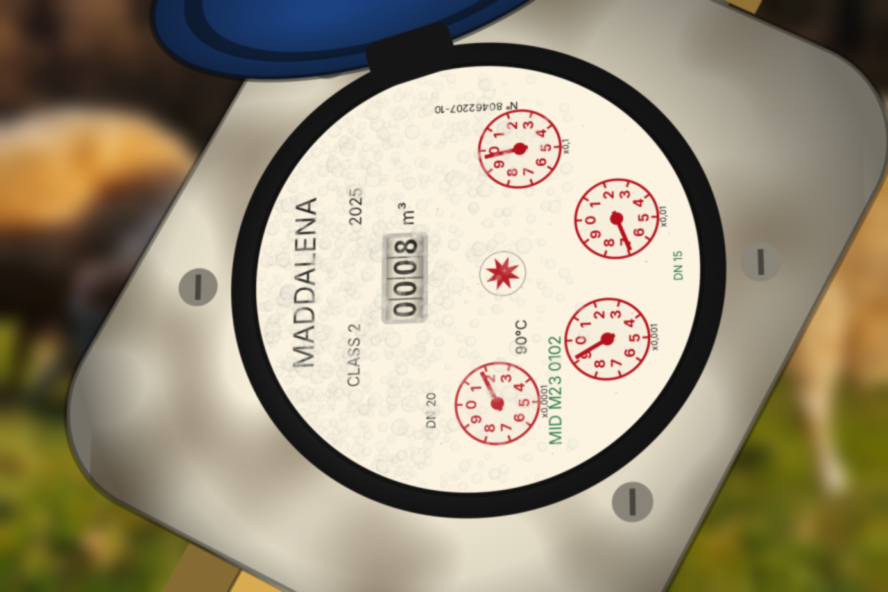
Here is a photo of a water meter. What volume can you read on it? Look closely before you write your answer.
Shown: 7.9691 m³
